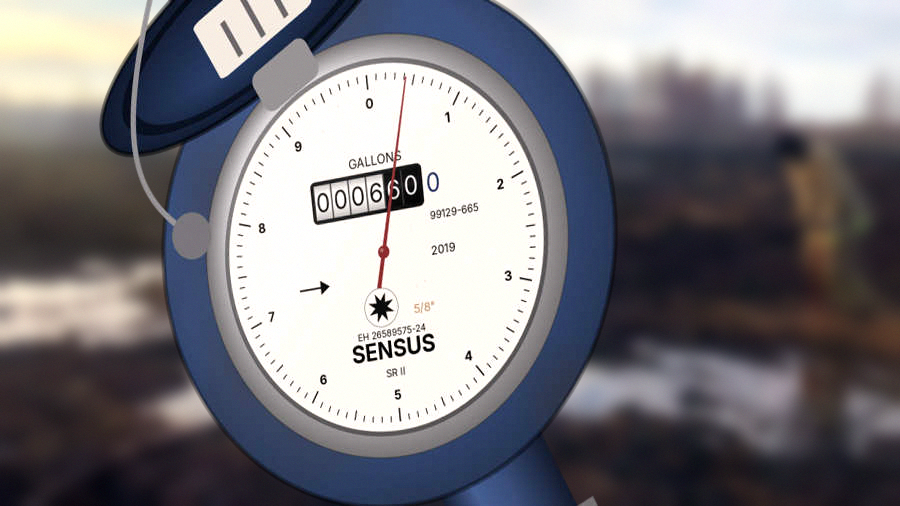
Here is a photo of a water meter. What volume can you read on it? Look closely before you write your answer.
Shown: 6600.4 gal
